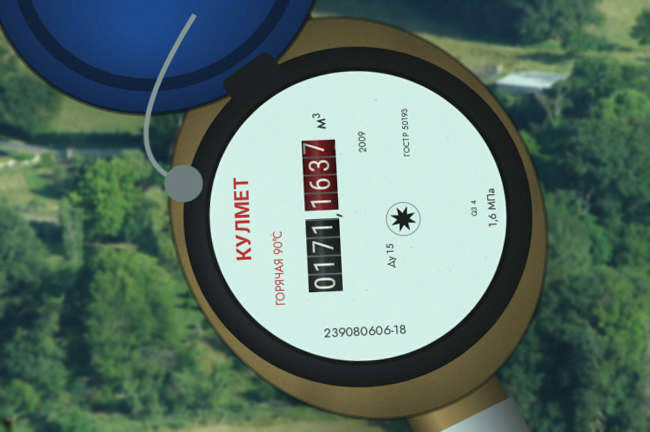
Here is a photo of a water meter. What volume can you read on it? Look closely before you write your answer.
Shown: 171.1637 m³
